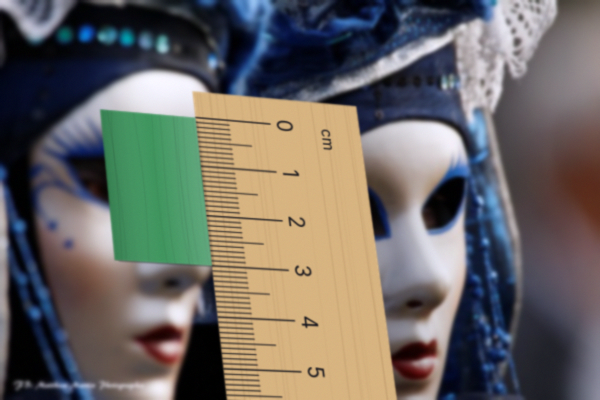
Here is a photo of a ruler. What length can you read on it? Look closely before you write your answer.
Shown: 3 cm
